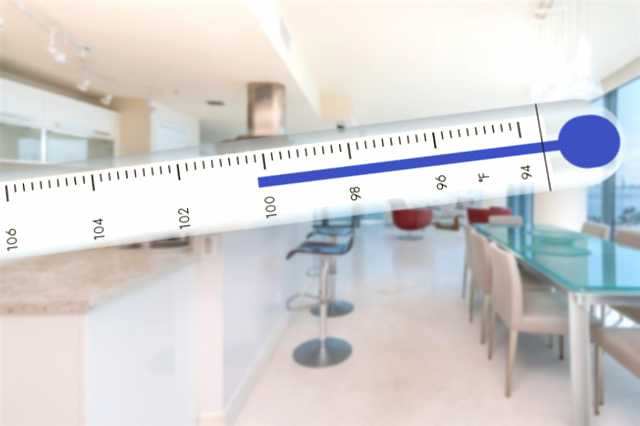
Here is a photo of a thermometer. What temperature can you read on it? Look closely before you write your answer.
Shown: 100.2 °F
